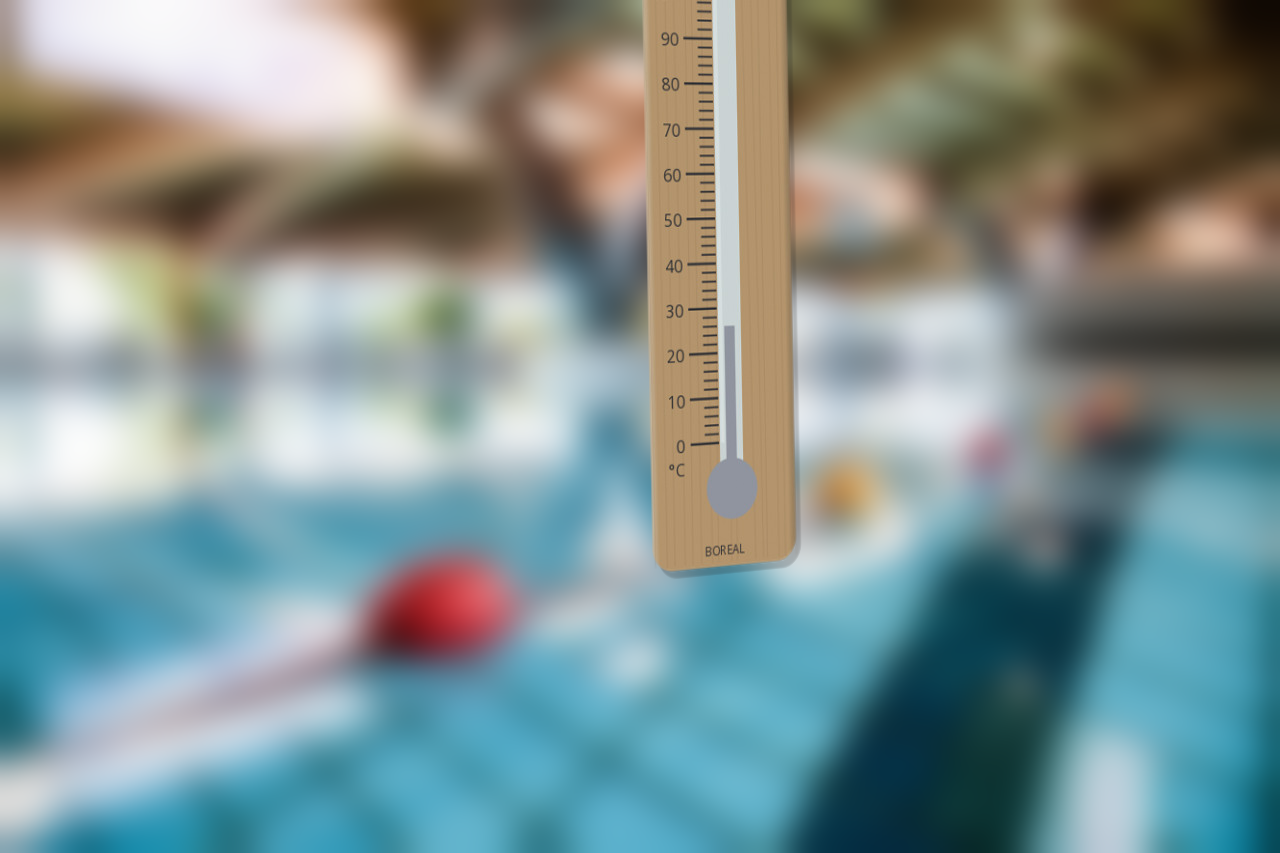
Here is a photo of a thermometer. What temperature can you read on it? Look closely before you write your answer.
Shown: 26 °C
